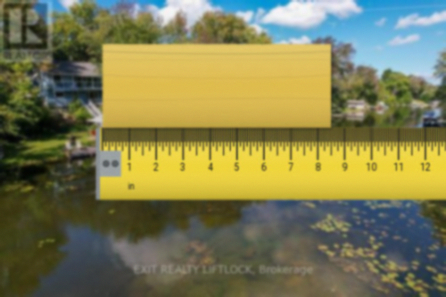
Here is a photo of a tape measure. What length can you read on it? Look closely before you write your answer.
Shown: 8.5 in
